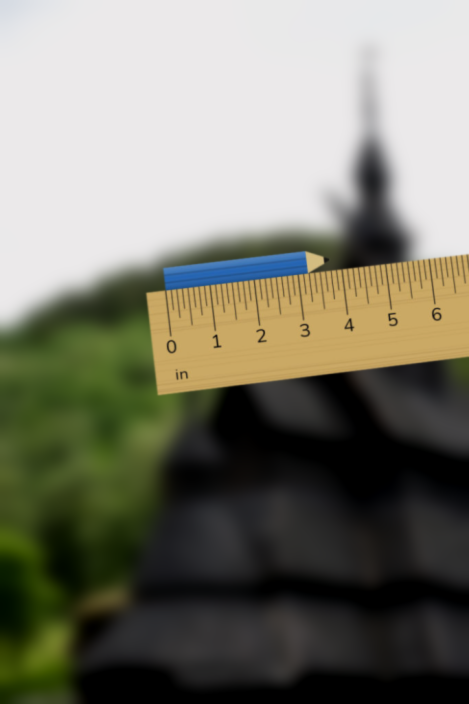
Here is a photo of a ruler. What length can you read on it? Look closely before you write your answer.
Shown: 3.75 in
